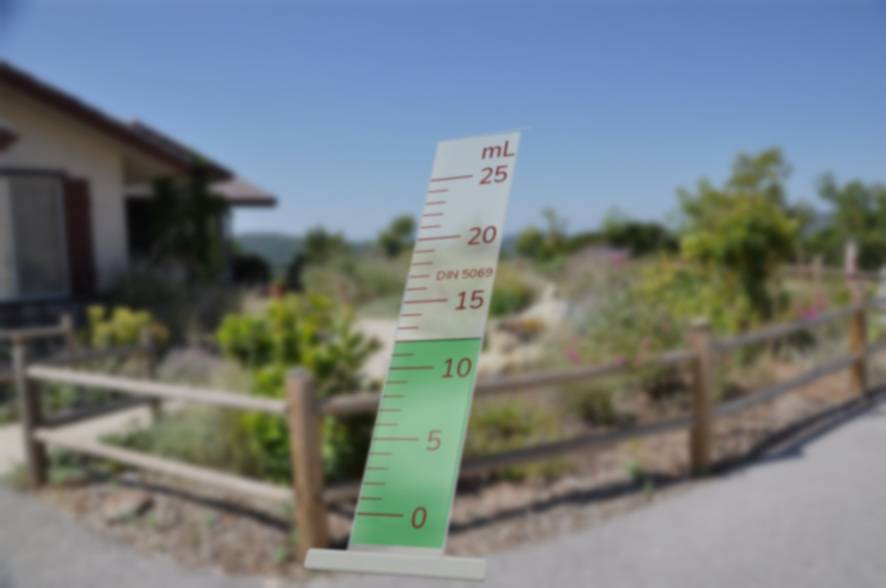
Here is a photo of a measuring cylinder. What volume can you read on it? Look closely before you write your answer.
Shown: 12 mL
